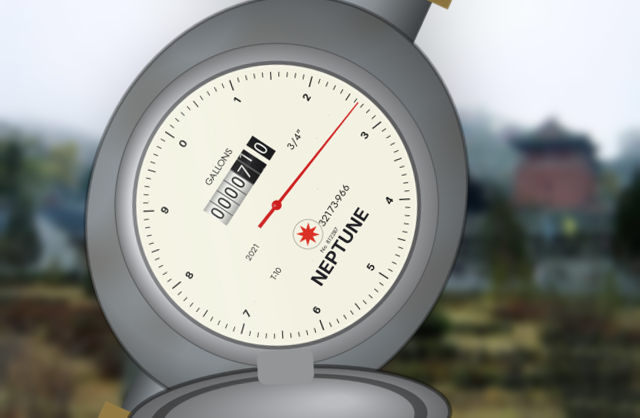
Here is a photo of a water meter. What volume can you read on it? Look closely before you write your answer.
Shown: 712.6 gal
